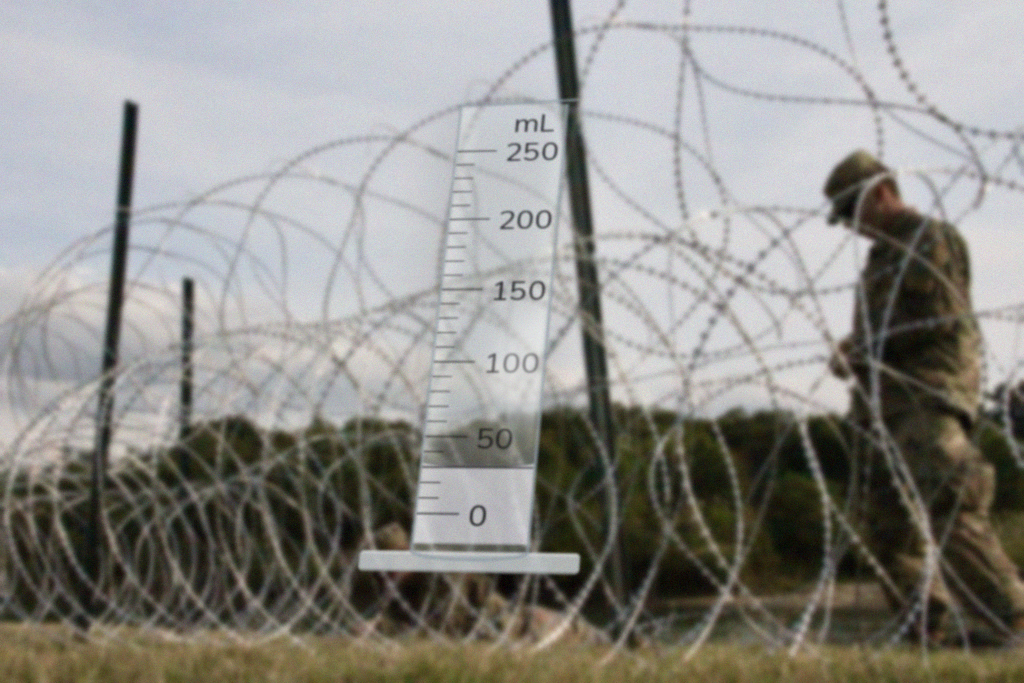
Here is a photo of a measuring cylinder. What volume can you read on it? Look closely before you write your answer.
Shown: 30 mL
